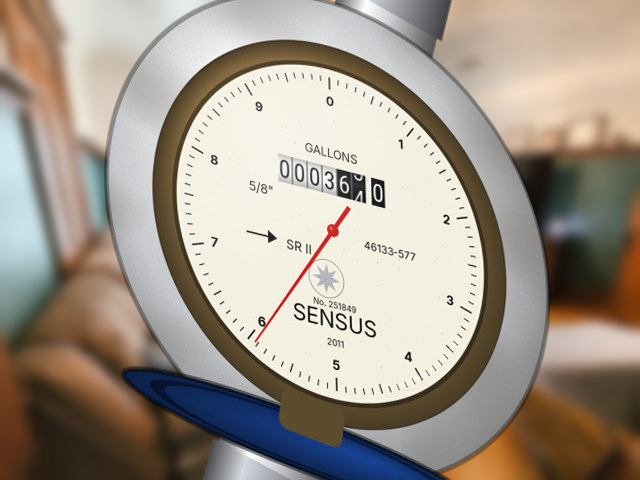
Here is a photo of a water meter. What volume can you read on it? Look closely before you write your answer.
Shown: 3635.9 gal
